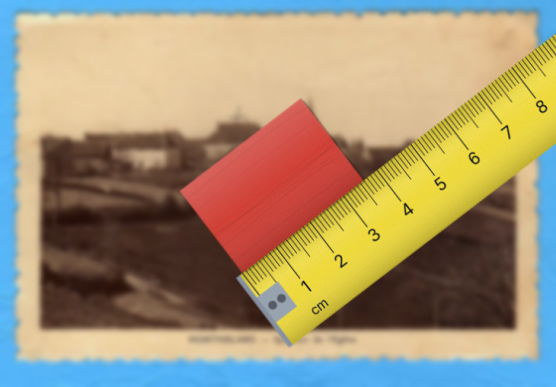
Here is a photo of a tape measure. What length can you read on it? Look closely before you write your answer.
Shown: 3.6 cm
